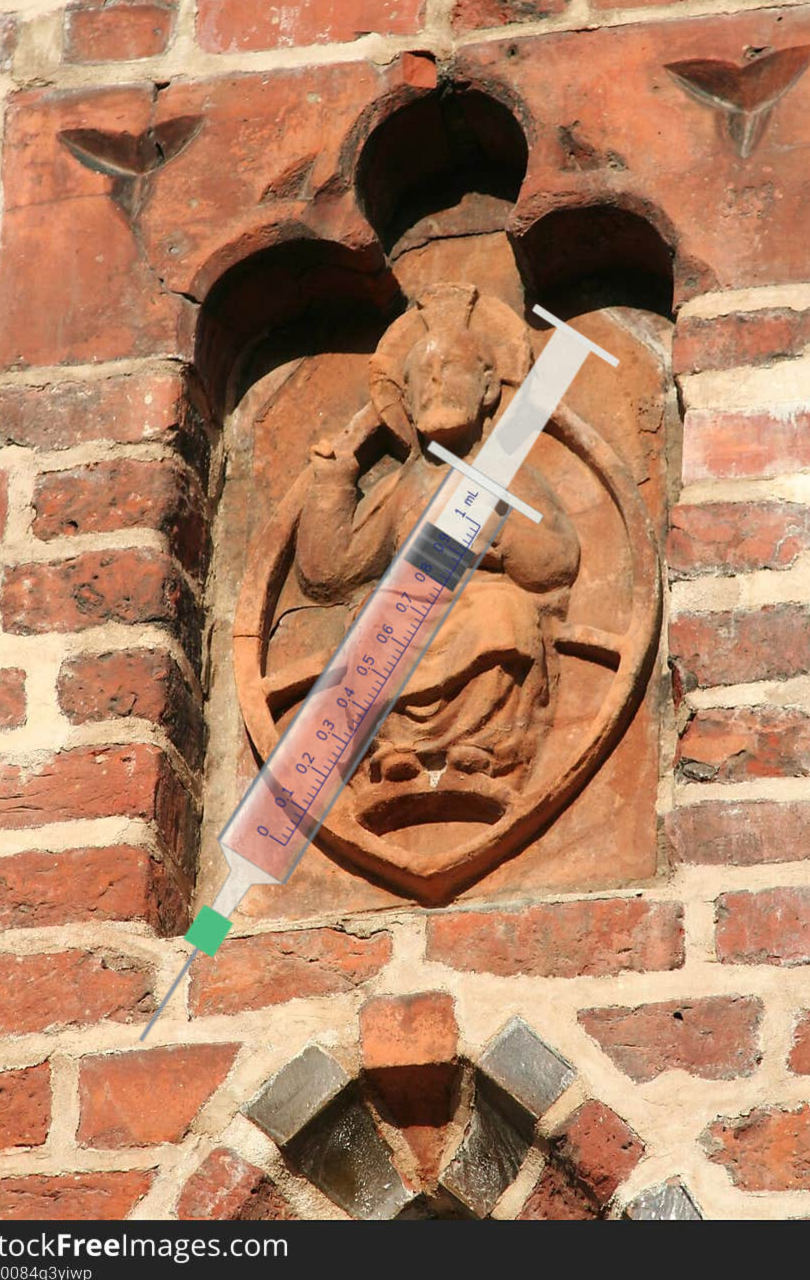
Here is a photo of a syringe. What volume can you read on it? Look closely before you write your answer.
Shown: 0.8 mL
